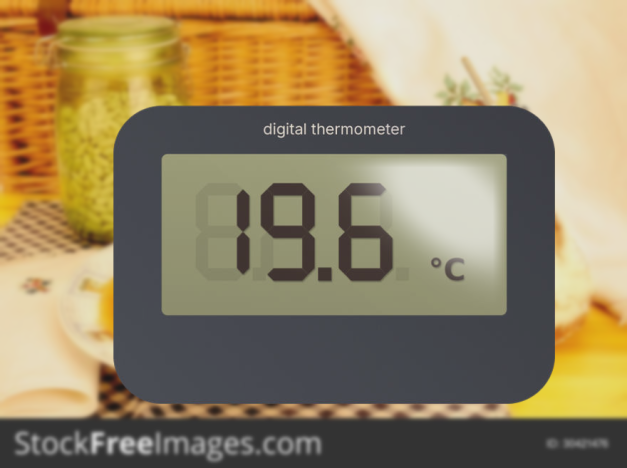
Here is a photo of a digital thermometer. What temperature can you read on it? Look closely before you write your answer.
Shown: 19.6 °C
